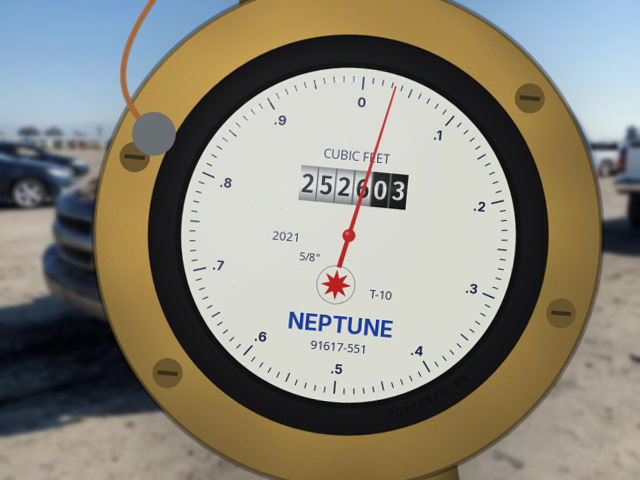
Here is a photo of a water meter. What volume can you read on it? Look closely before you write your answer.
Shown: 252603.03 ft³
